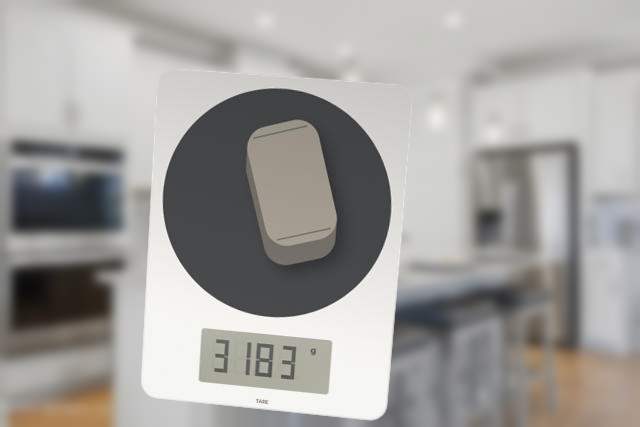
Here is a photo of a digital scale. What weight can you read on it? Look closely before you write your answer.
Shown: 3183 g
